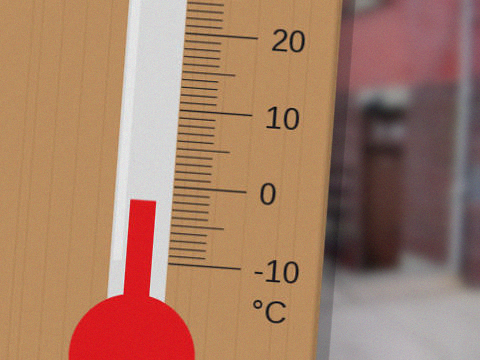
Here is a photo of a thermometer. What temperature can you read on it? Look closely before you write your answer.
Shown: -2 °C
